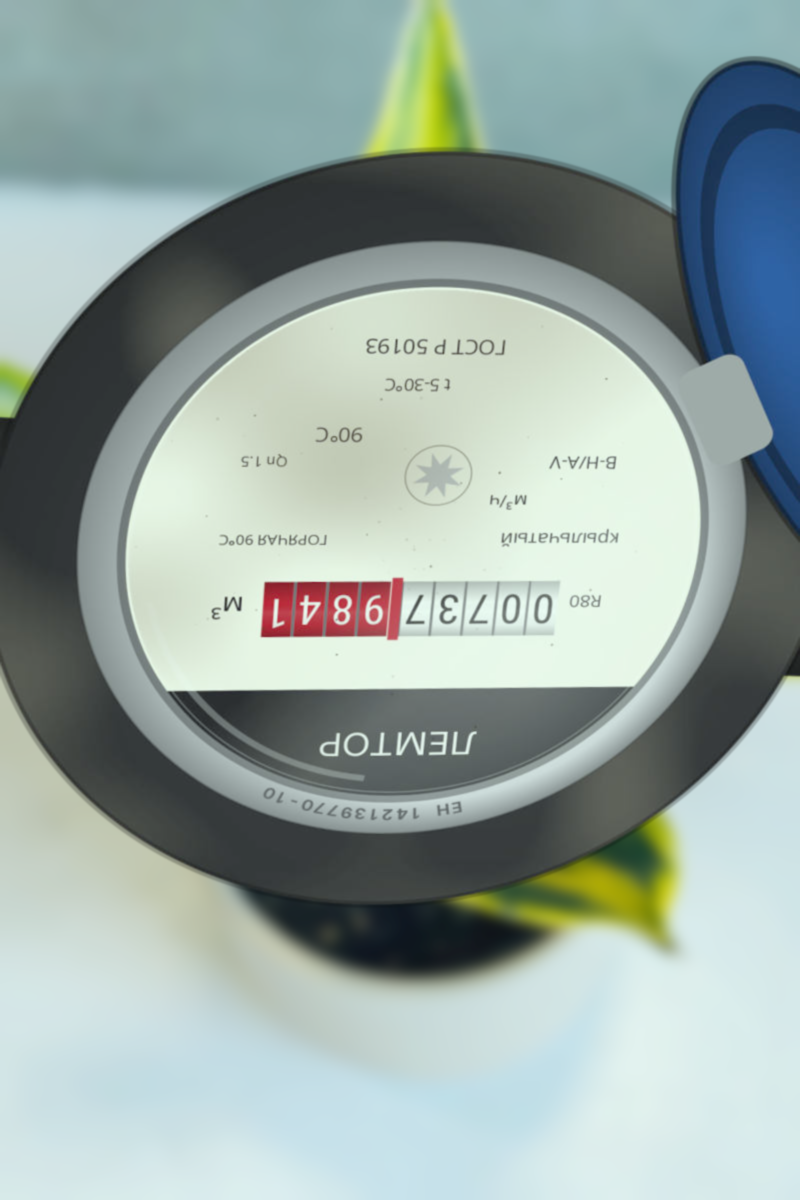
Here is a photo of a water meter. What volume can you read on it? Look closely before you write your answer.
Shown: 737.9841 m³
